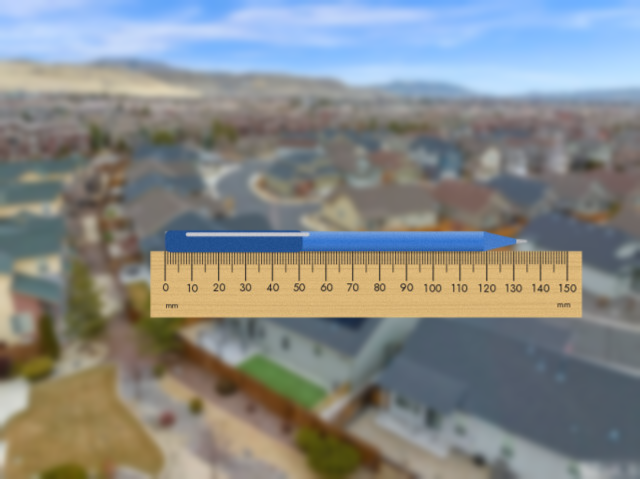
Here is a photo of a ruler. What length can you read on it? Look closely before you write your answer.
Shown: 135 mm
